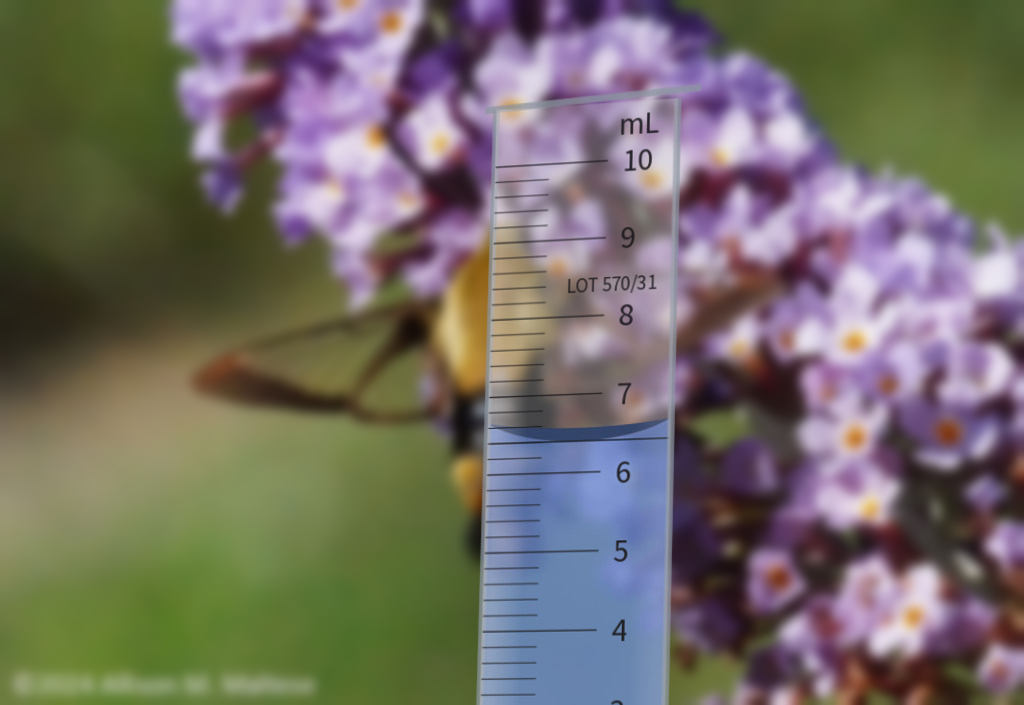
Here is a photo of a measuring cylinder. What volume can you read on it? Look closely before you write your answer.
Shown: 6.4 mL
